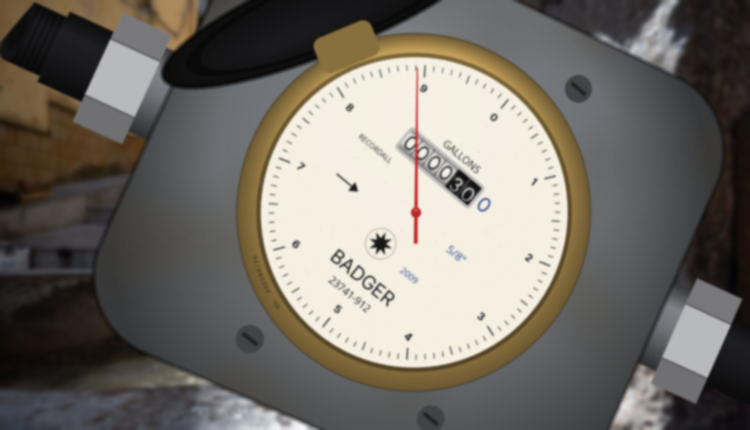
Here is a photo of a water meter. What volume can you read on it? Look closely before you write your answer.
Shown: 298.9 gal
